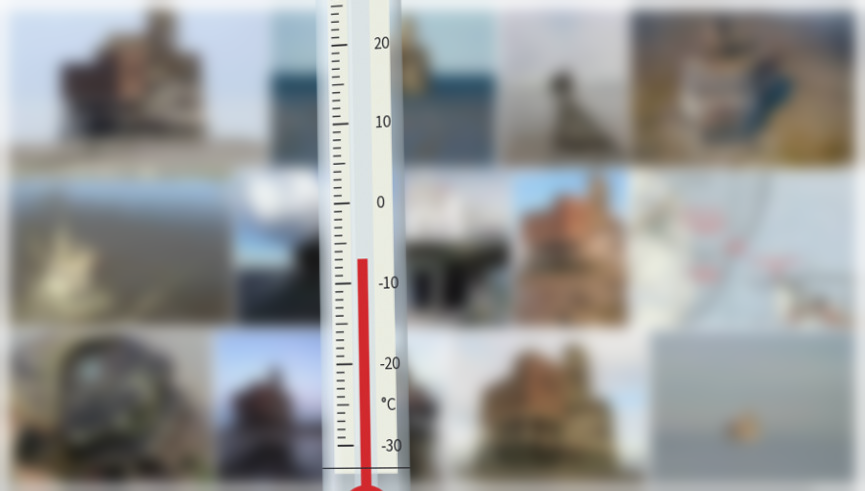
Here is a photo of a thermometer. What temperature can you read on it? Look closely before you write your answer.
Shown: -7 °C
